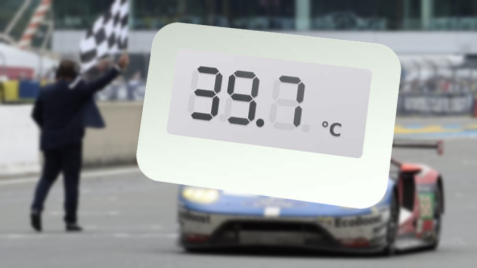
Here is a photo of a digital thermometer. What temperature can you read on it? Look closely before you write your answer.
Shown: 39.7 °C
